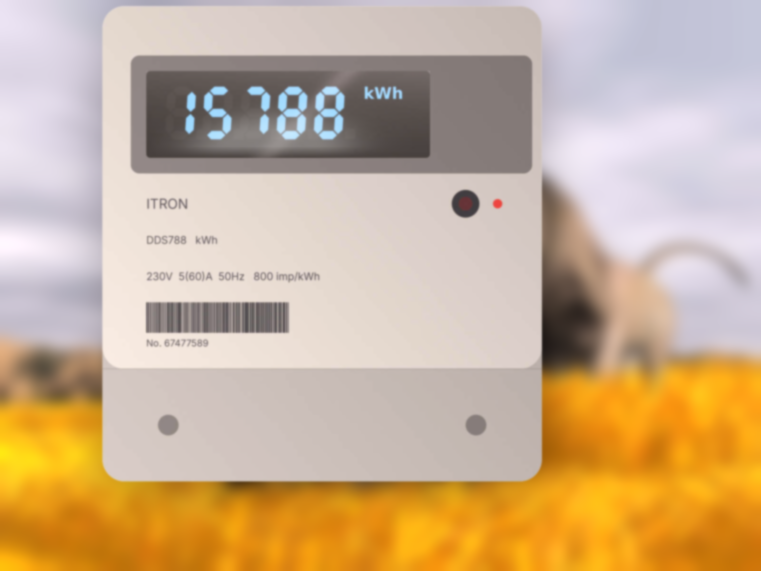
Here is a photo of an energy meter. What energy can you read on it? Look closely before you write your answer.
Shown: 15788 kWh
